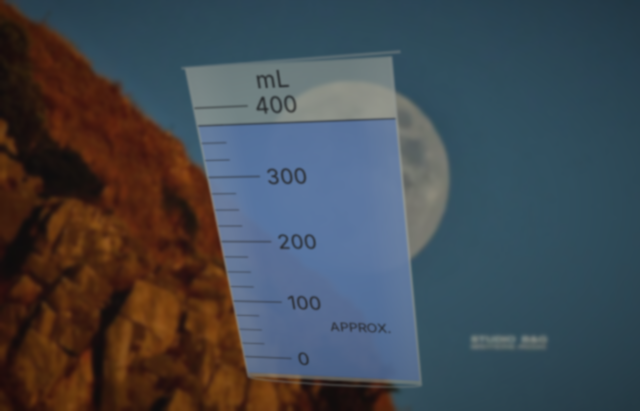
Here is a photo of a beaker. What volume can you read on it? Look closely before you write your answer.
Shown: 375 mL
